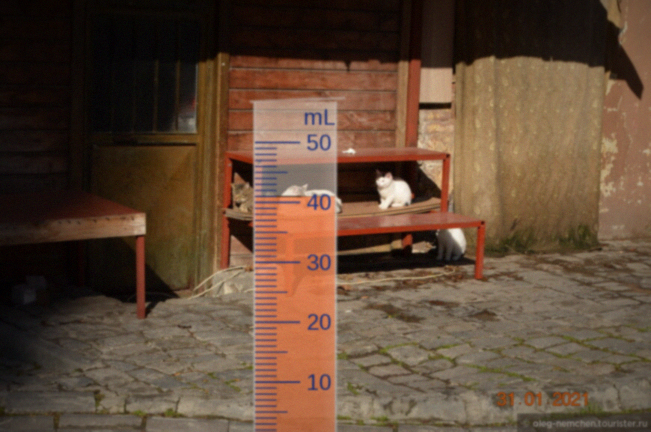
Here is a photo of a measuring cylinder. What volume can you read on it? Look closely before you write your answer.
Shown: 41 mL
